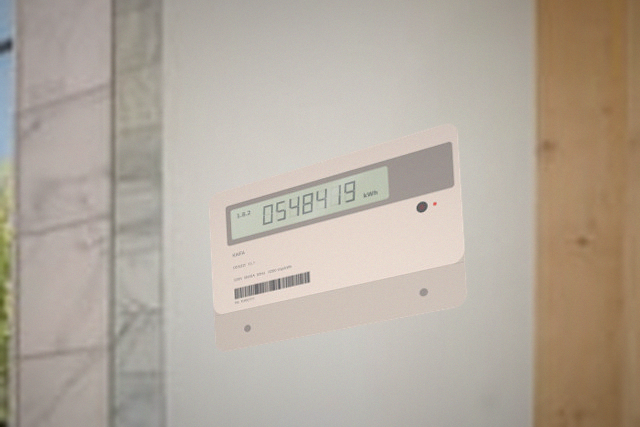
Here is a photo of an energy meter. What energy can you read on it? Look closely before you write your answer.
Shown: 548419 kWh
